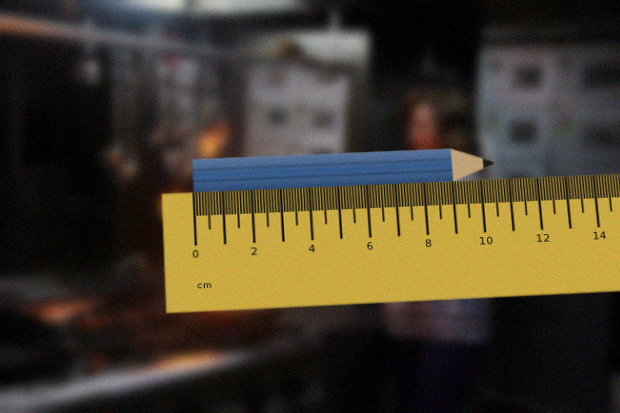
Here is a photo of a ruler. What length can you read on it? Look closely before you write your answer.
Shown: 10.5 cm
